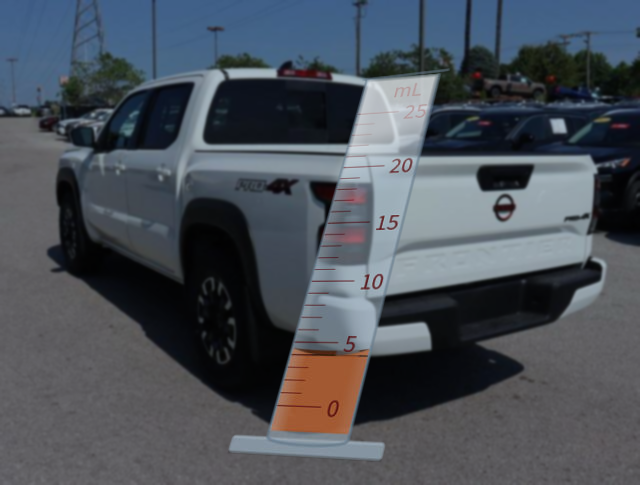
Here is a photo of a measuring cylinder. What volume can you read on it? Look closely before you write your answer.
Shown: 4 mL
